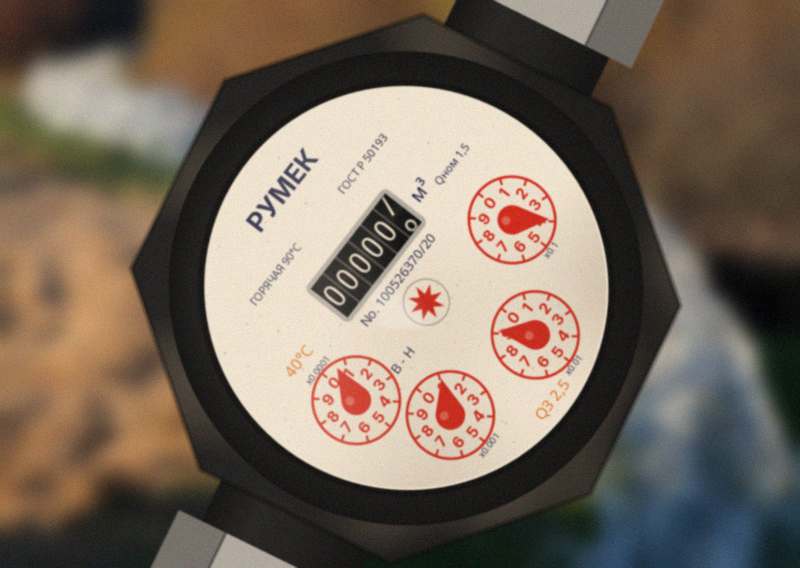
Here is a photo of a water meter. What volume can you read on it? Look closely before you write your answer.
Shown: 7.3910 m³
